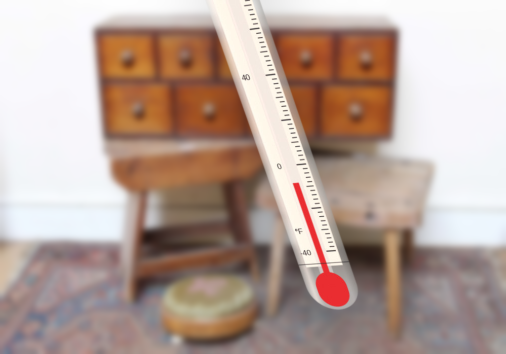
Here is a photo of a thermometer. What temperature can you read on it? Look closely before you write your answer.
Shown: -8 °F
